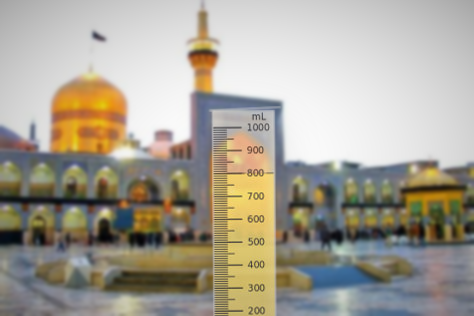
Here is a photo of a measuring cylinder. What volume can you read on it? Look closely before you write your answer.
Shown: 800 mL
